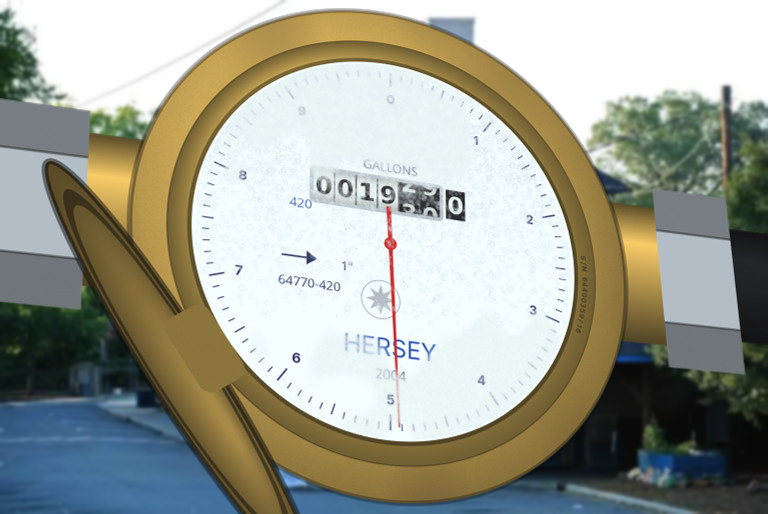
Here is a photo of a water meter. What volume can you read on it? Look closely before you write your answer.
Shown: 19294.9 gal
